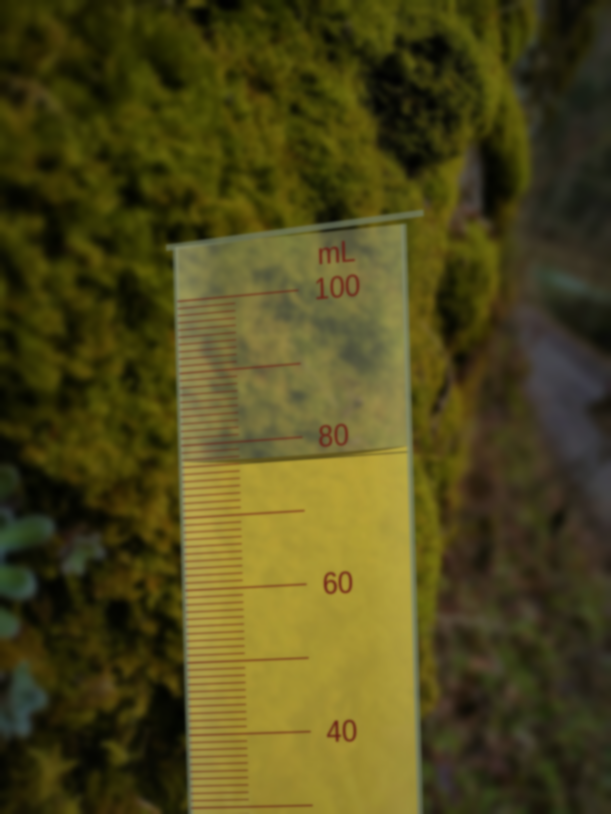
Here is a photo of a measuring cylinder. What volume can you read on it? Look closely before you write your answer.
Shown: 77 mL
